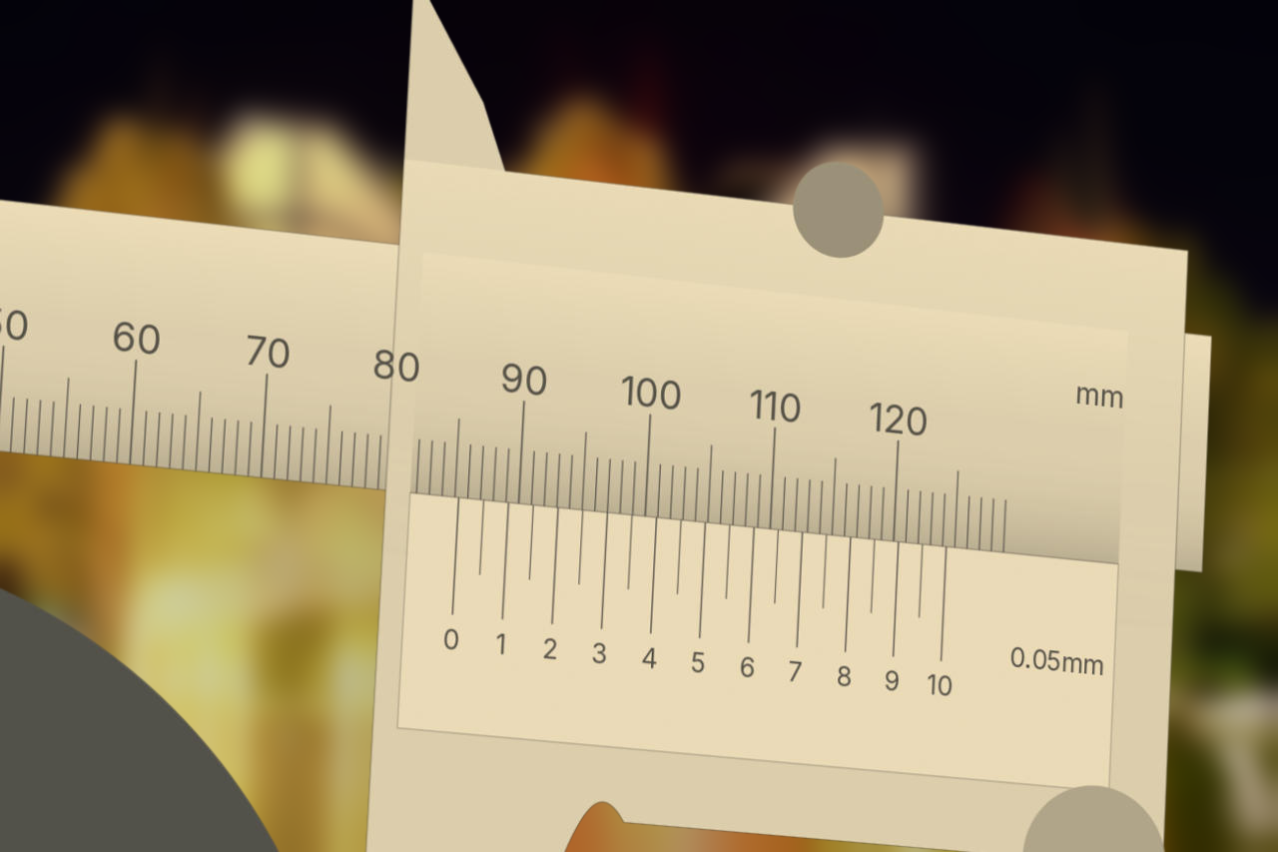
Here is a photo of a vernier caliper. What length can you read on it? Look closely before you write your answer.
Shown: 85.3 mm
